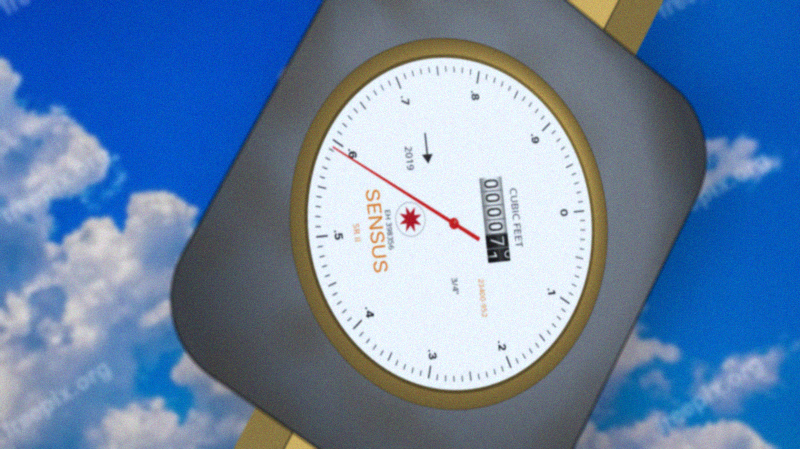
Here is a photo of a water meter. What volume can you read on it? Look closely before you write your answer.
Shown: 70.59 ft³
